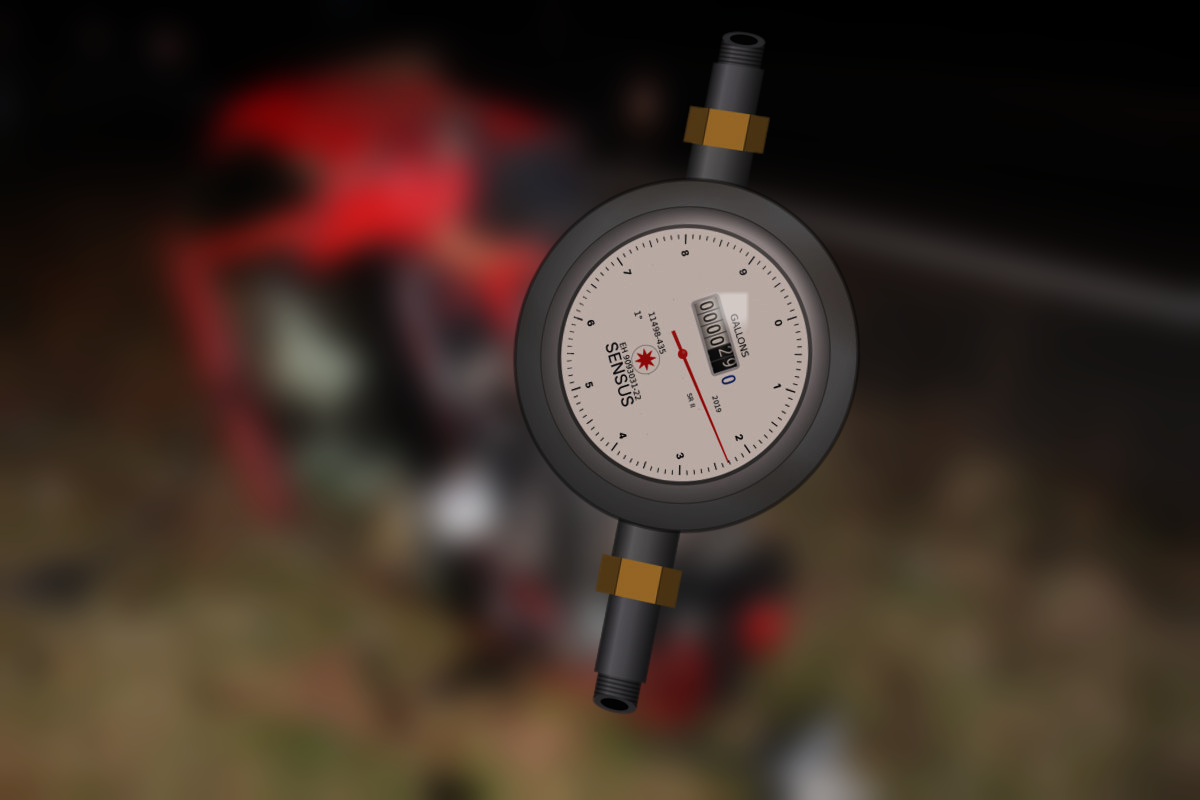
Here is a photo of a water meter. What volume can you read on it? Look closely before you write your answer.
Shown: 292.3 gal
